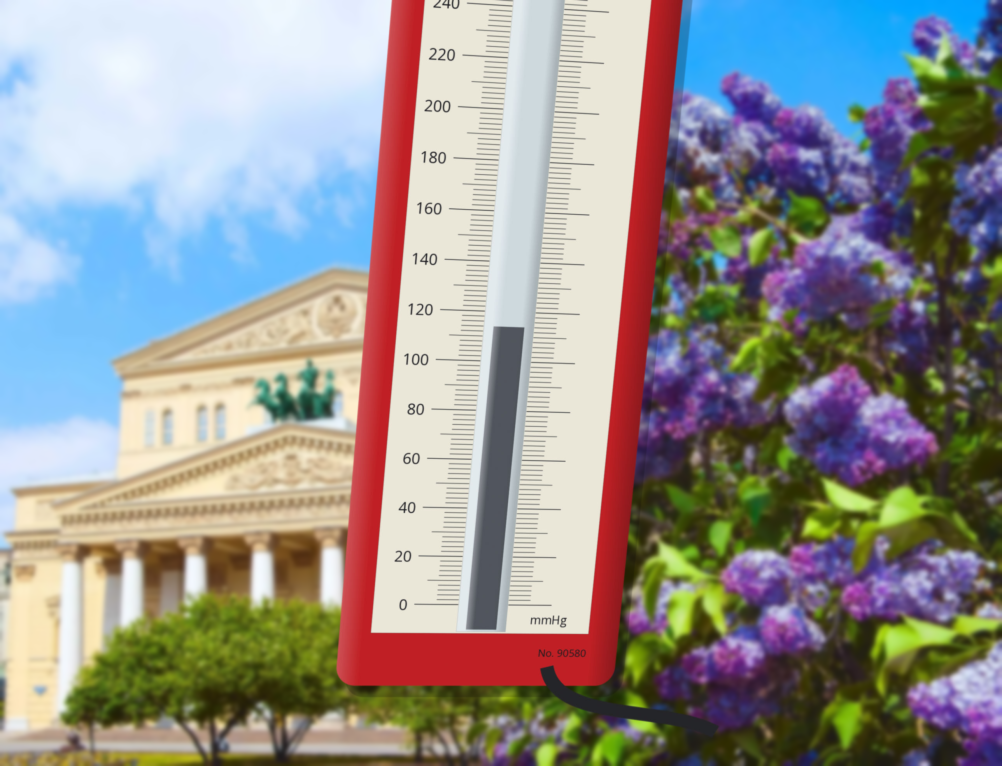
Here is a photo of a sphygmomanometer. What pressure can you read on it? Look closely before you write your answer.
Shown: 114 mmHg
